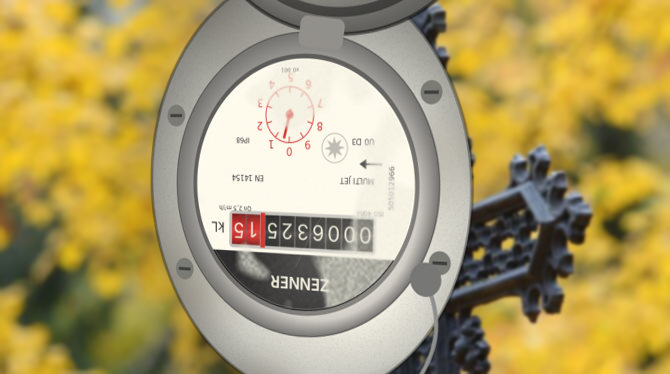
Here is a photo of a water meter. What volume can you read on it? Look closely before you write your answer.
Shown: 6325.150 kL
